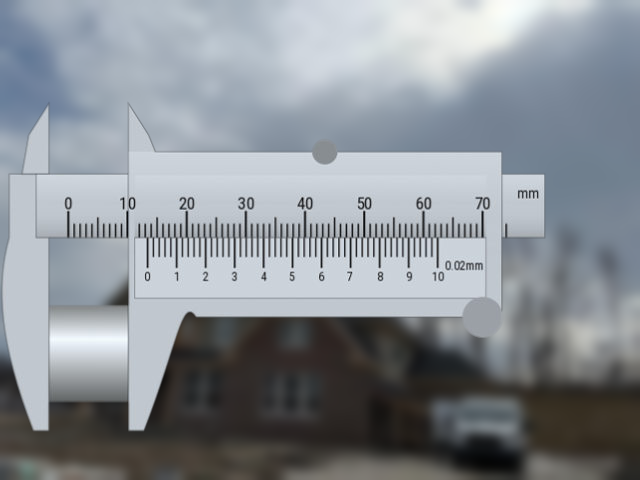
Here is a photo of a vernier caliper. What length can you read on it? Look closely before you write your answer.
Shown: 13.4 mm
